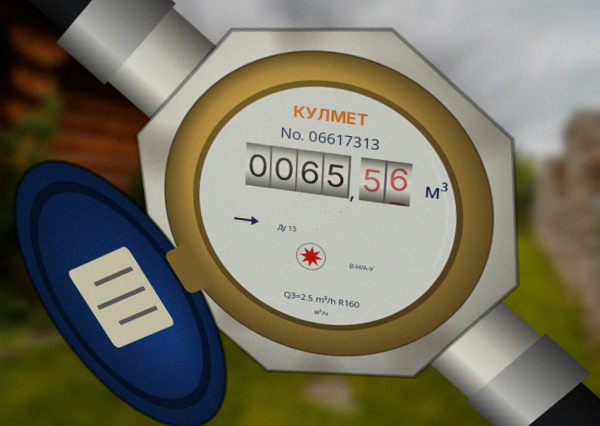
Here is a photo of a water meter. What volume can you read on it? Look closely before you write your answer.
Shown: 65.56 m³
